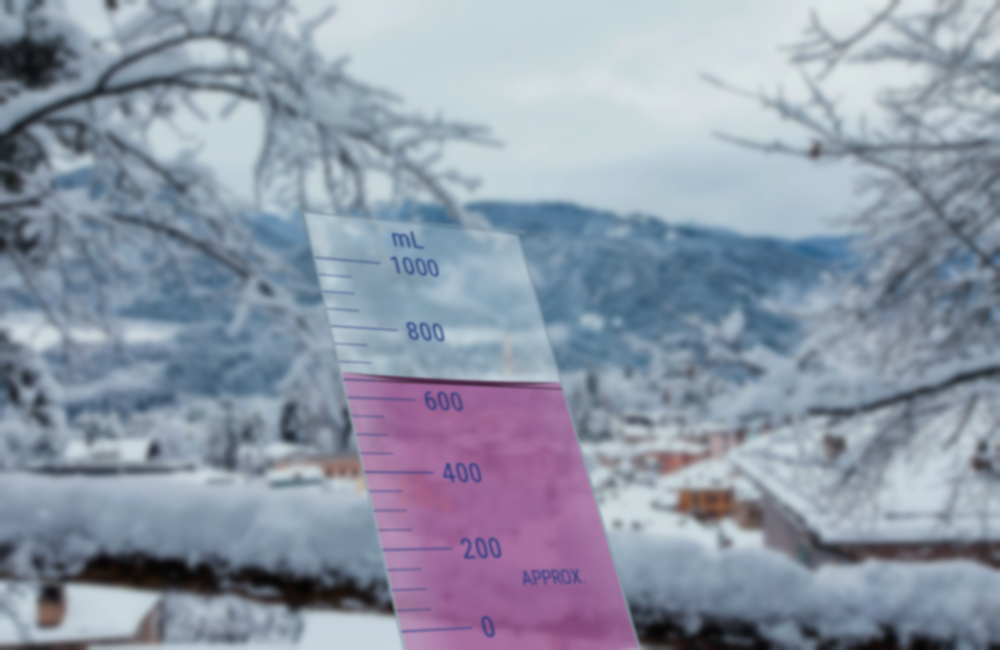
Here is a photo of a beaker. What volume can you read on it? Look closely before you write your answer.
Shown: 650 mL
